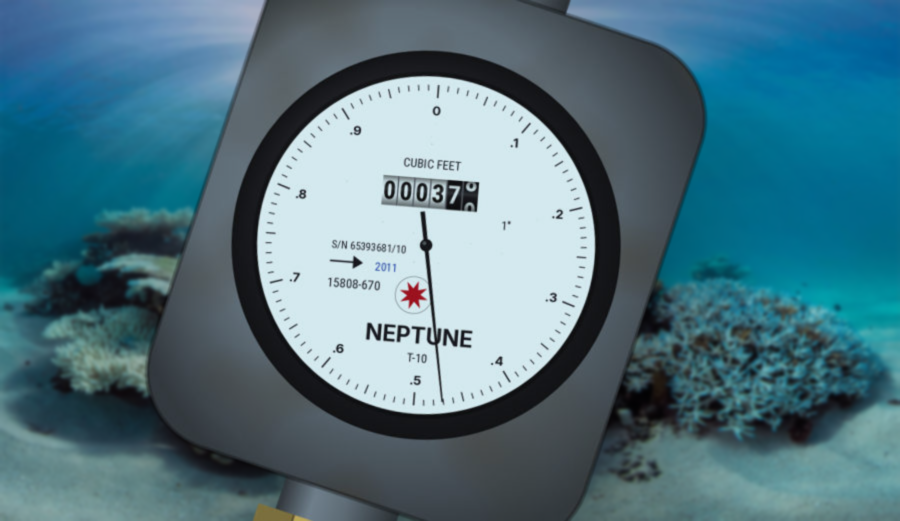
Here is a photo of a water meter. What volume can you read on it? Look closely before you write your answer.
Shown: 378.47 ft³
